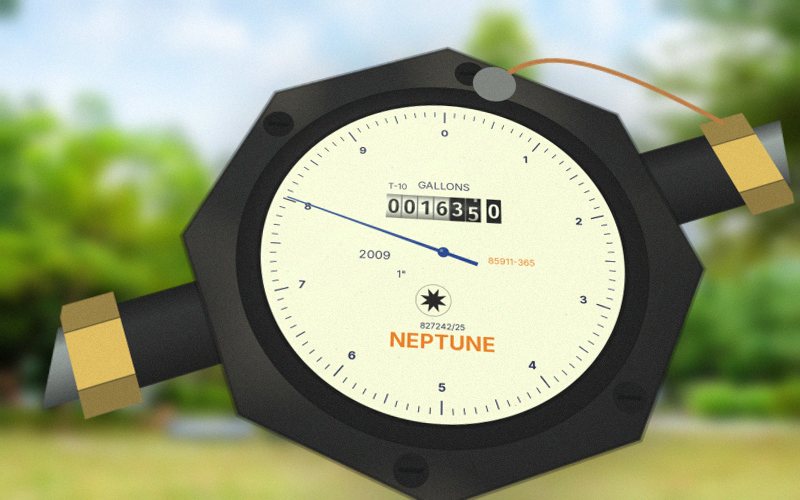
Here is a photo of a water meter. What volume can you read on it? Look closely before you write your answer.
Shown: 16348.0 gal
